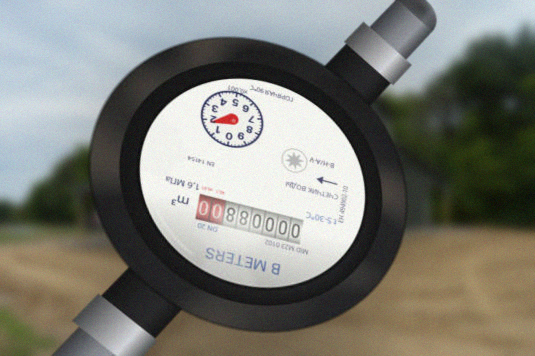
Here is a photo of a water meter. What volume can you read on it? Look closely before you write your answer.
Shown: 88.001 m³
